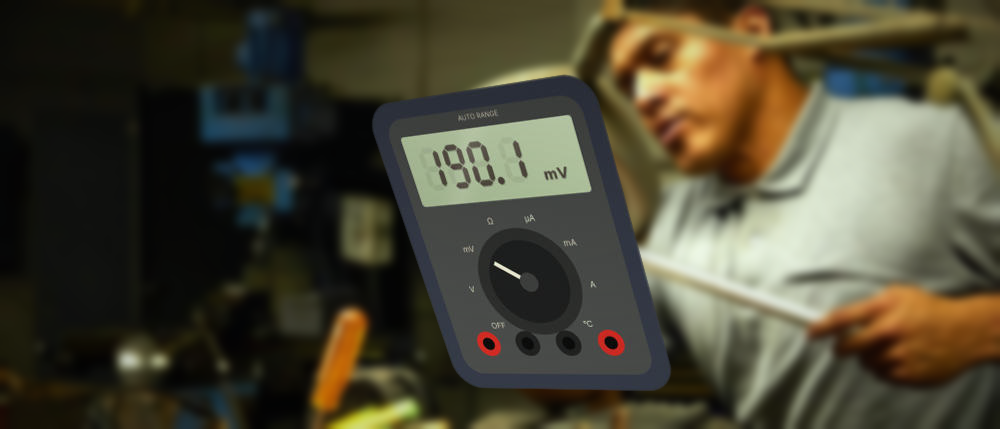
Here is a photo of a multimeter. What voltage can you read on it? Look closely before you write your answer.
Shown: 190.1 mV
